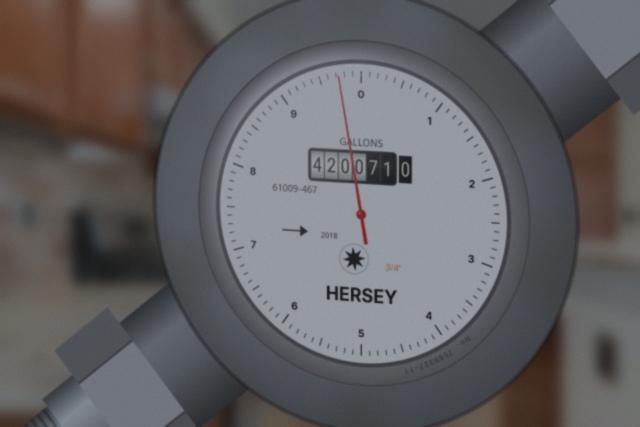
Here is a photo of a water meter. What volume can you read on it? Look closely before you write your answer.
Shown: 4200709.7 gal
